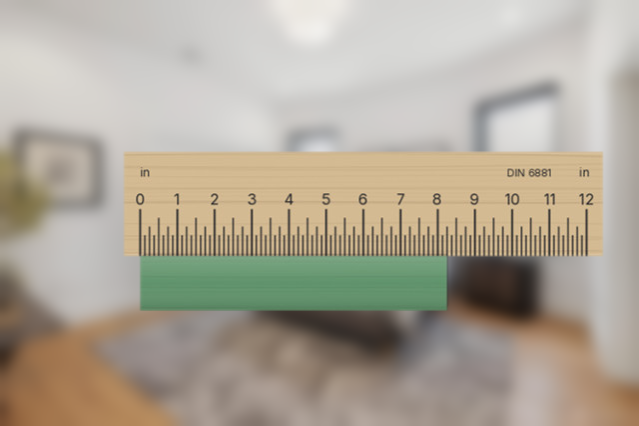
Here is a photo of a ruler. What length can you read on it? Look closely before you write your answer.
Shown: 8.25 in
